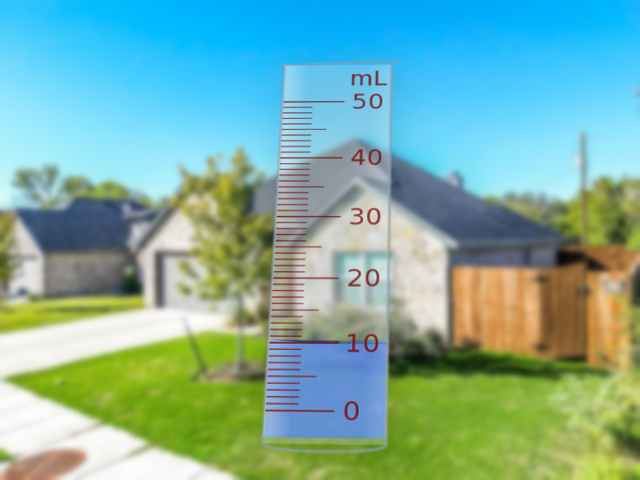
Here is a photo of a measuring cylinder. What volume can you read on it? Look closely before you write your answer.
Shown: 10 mL
